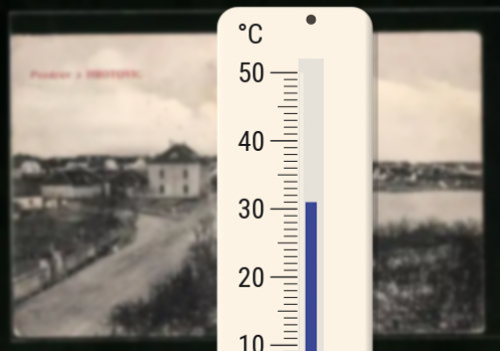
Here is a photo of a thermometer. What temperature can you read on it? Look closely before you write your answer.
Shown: 31 °C
